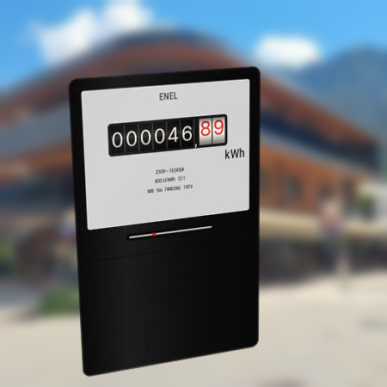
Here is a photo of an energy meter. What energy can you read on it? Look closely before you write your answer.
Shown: 46.89 kWh
